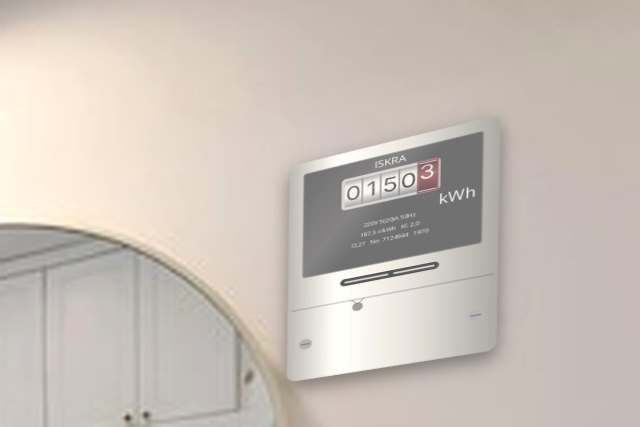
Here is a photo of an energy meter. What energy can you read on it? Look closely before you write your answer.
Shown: 150.3 kWh
